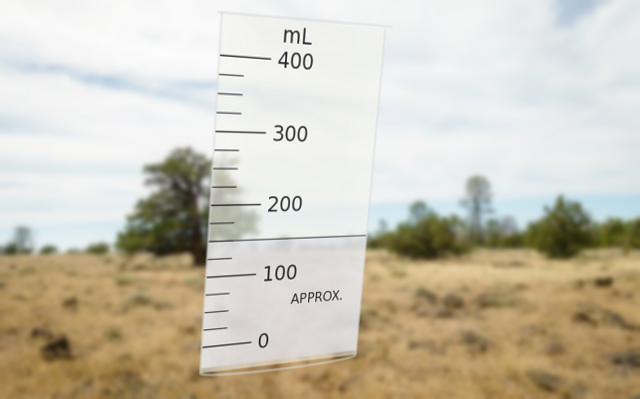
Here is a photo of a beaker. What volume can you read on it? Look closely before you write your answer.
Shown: 150 mL
